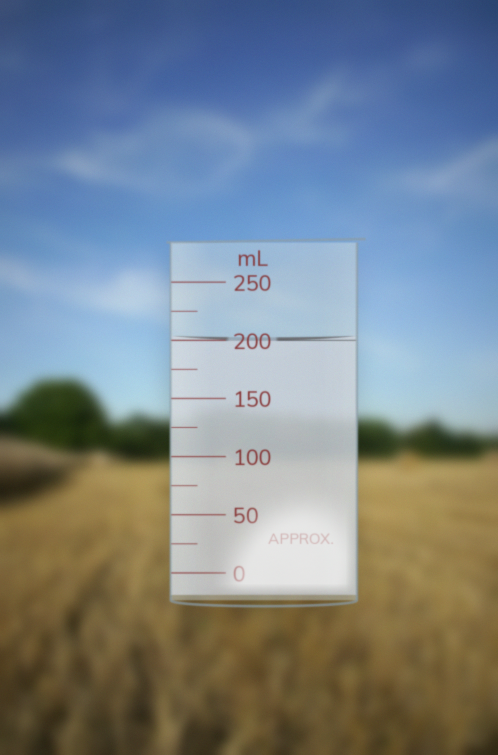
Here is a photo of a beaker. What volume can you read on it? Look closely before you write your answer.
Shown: 200 mL
